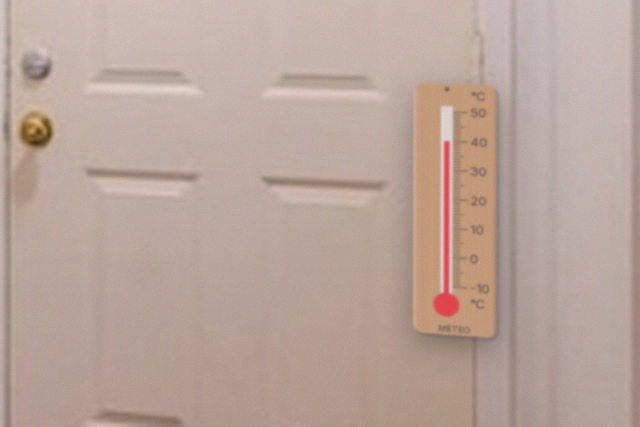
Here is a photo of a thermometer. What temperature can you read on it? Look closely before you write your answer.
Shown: 40 °C
